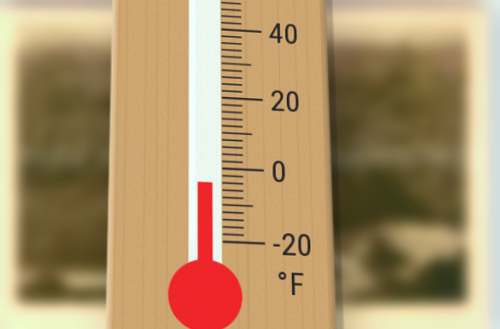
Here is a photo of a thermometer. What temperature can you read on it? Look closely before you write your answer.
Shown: -4 °F
